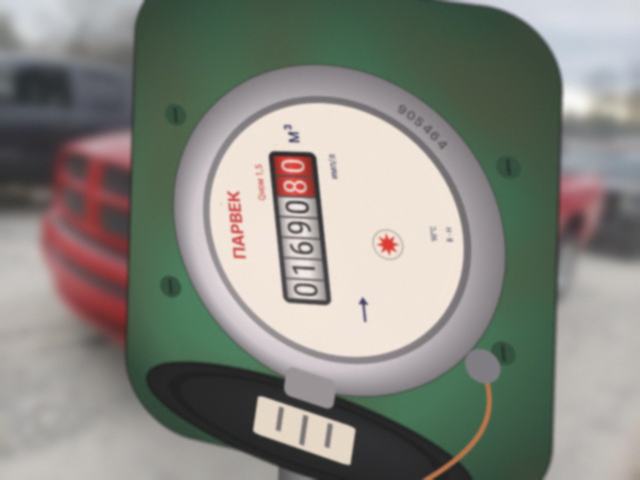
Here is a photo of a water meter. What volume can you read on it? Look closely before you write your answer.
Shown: 1690.80 m³
